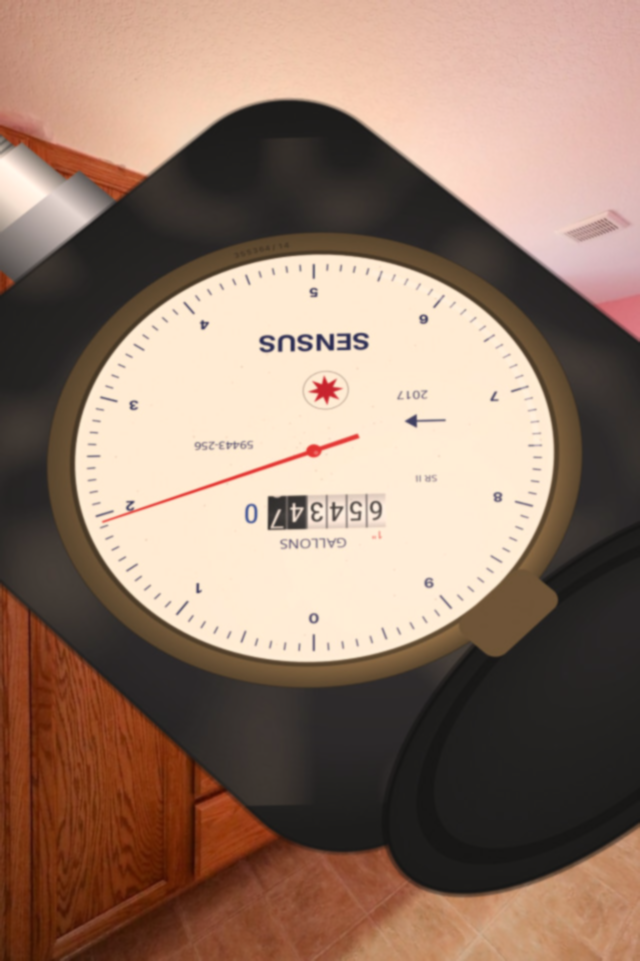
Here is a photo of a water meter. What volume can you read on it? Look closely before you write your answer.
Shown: 6543471.9 gal
